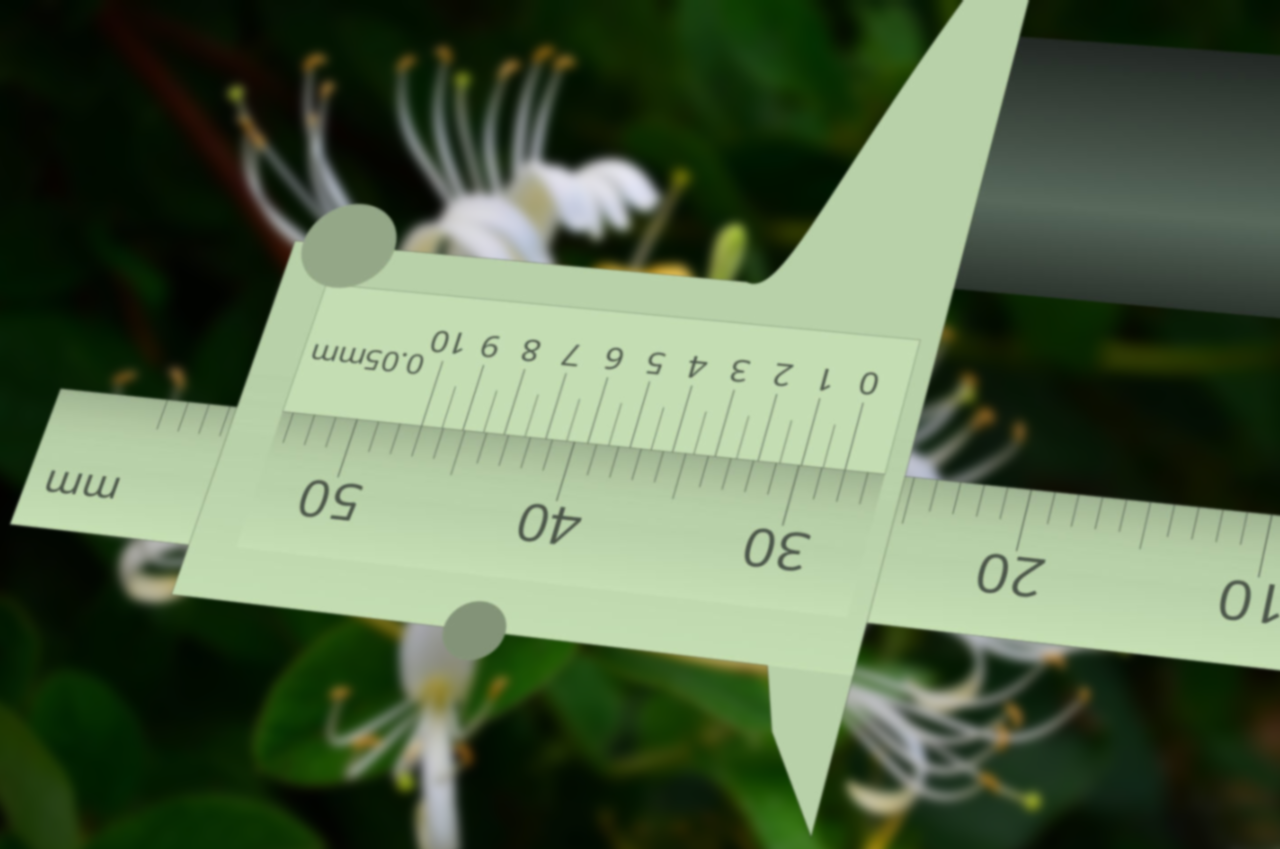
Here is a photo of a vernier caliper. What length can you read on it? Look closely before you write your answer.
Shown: 28.0 mm
